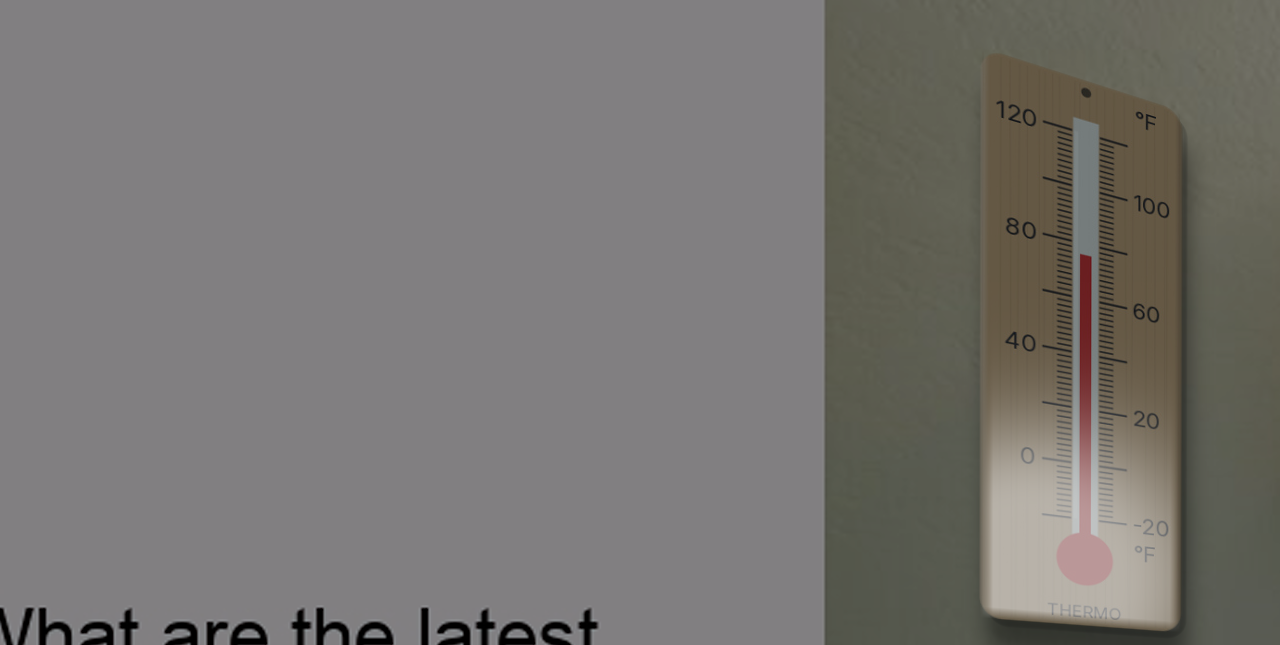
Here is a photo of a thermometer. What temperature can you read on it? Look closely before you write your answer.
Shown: 76 °F
